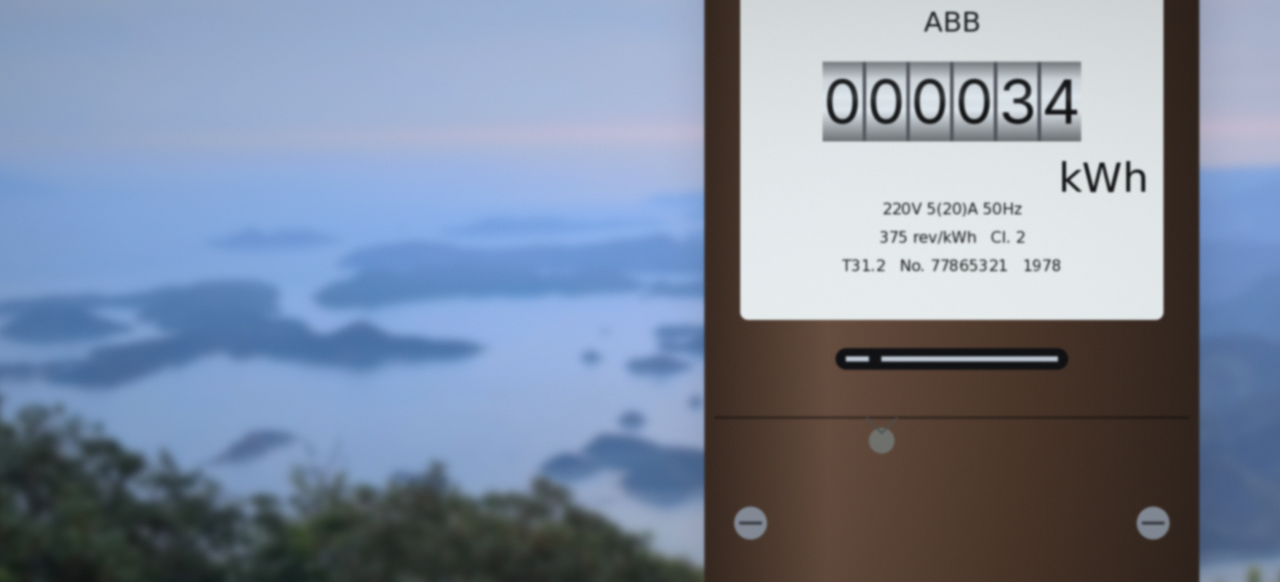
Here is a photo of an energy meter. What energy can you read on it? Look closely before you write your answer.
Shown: 34 kWh
